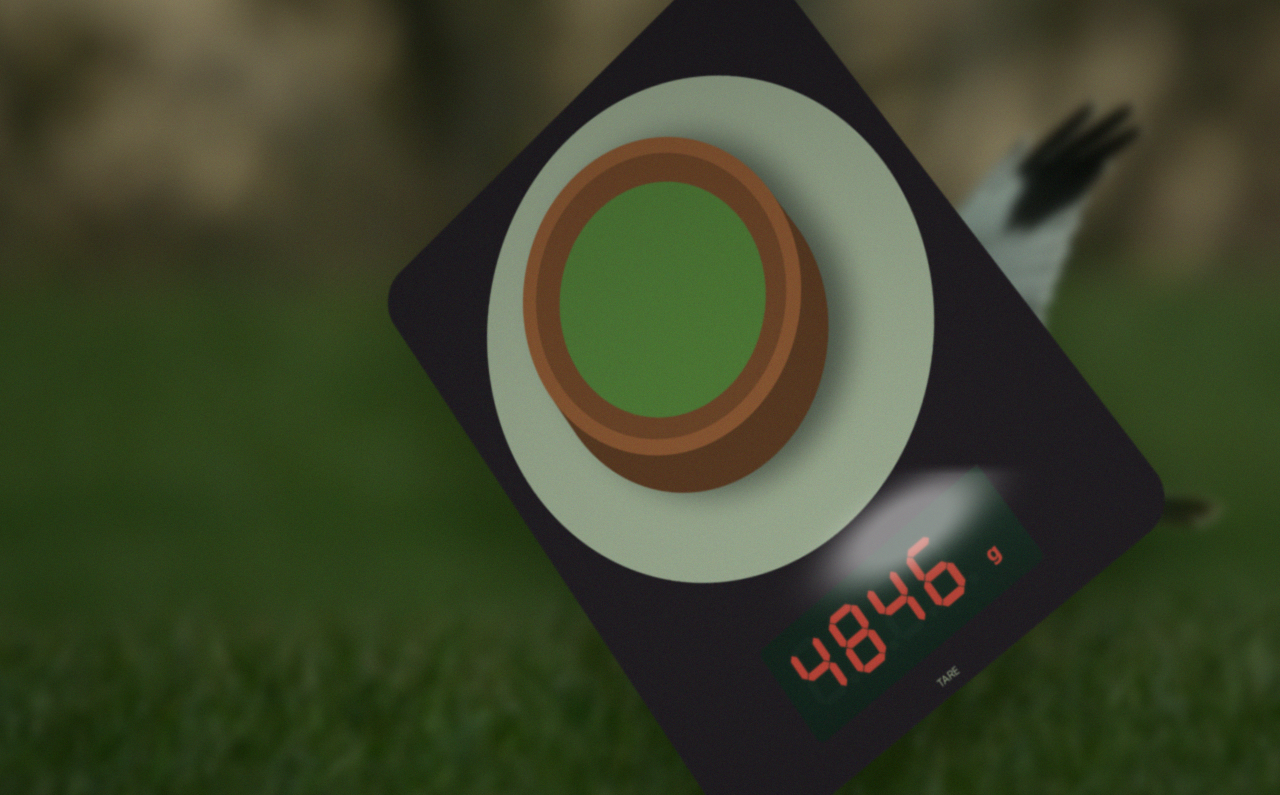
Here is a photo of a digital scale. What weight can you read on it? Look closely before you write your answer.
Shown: 4846 g
